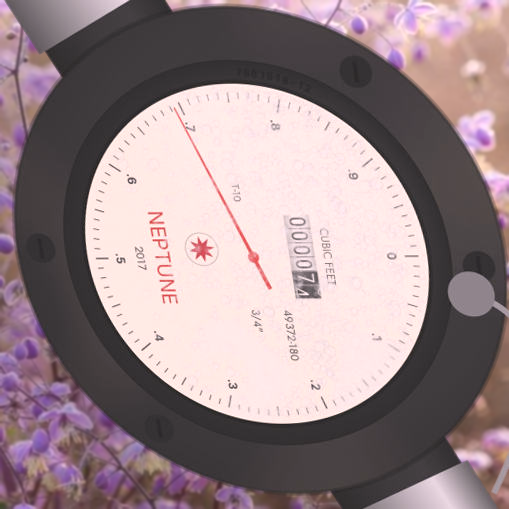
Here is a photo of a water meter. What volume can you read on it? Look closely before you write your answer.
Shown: 73.69 ft³
